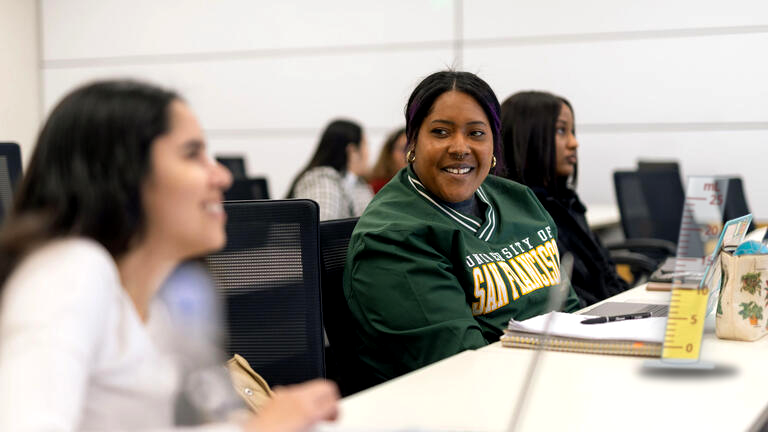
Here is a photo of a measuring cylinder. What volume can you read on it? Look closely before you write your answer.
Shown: 10 mL
